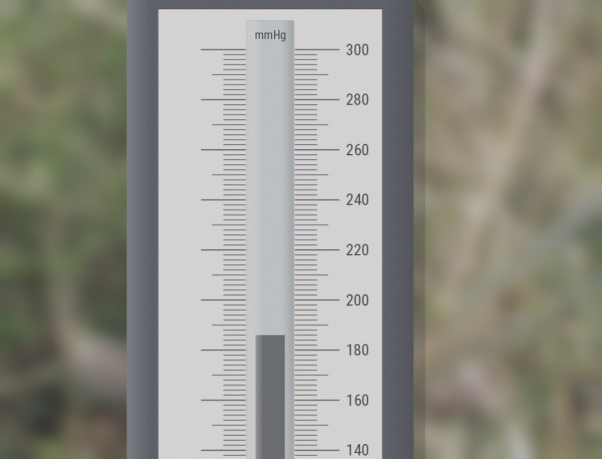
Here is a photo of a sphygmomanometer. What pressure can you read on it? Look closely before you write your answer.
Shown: 186 mmHg
